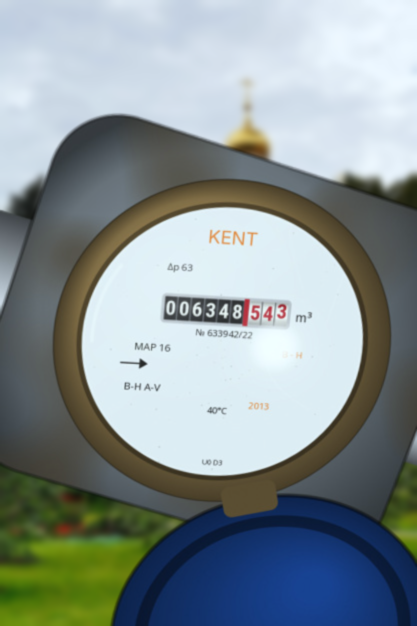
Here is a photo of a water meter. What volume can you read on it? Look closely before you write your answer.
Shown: 6348.543 m³
